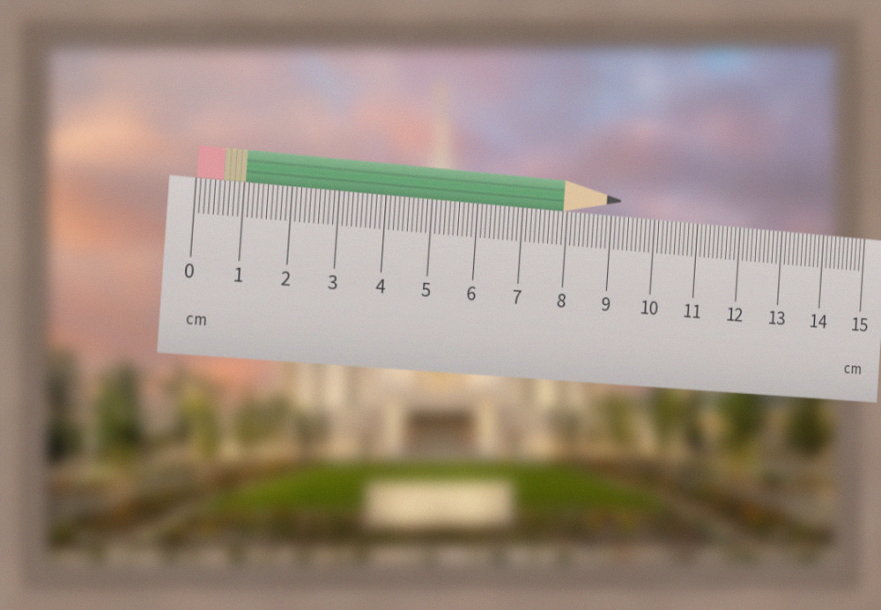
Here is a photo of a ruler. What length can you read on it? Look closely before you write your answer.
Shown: 9.2 cm
